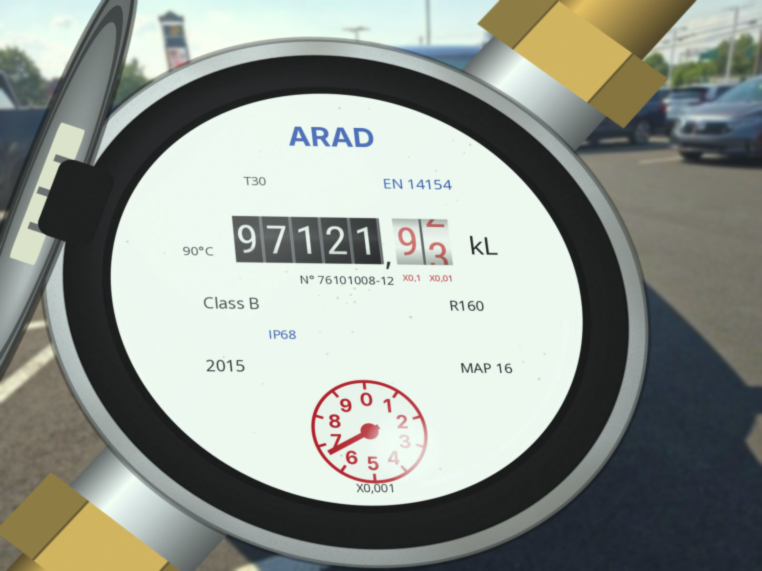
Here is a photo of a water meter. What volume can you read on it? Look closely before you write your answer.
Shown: 97121.926 kL
